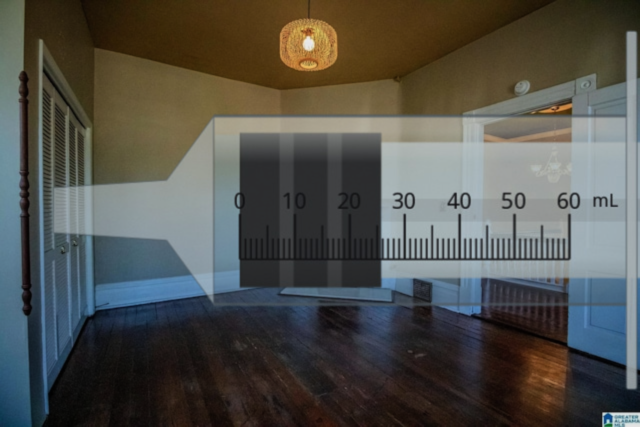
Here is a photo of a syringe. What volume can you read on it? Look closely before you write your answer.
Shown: 0 mL
